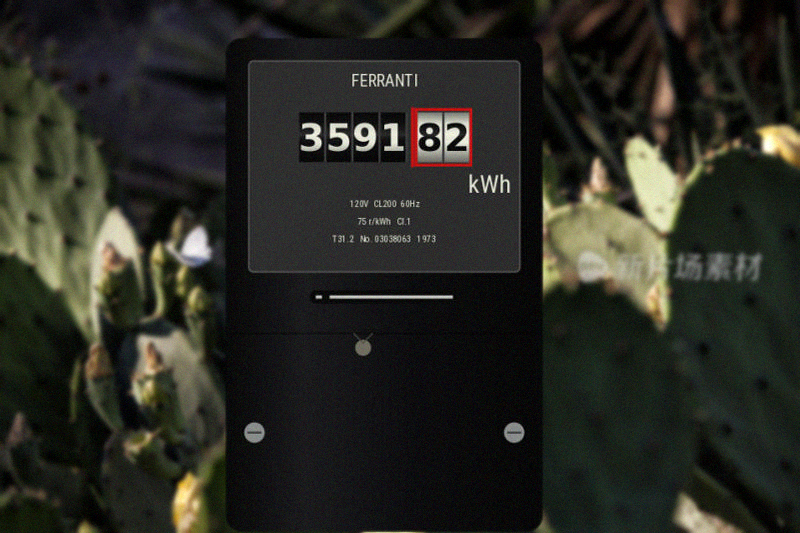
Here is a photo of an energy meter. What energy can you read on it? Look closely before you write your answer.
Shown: 3591.82 kWh
